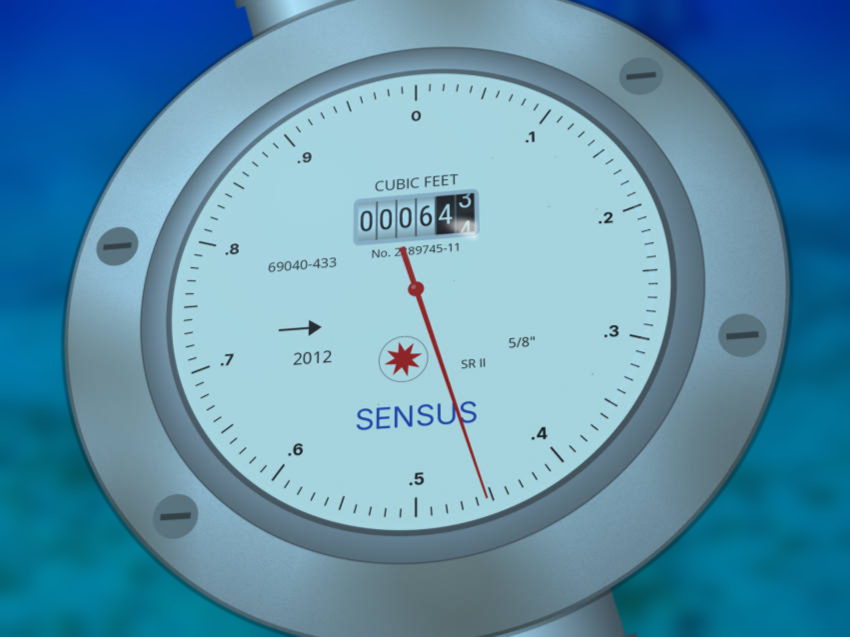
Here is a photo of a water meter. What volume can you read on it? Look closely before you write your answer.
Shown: 643.45 ft³
